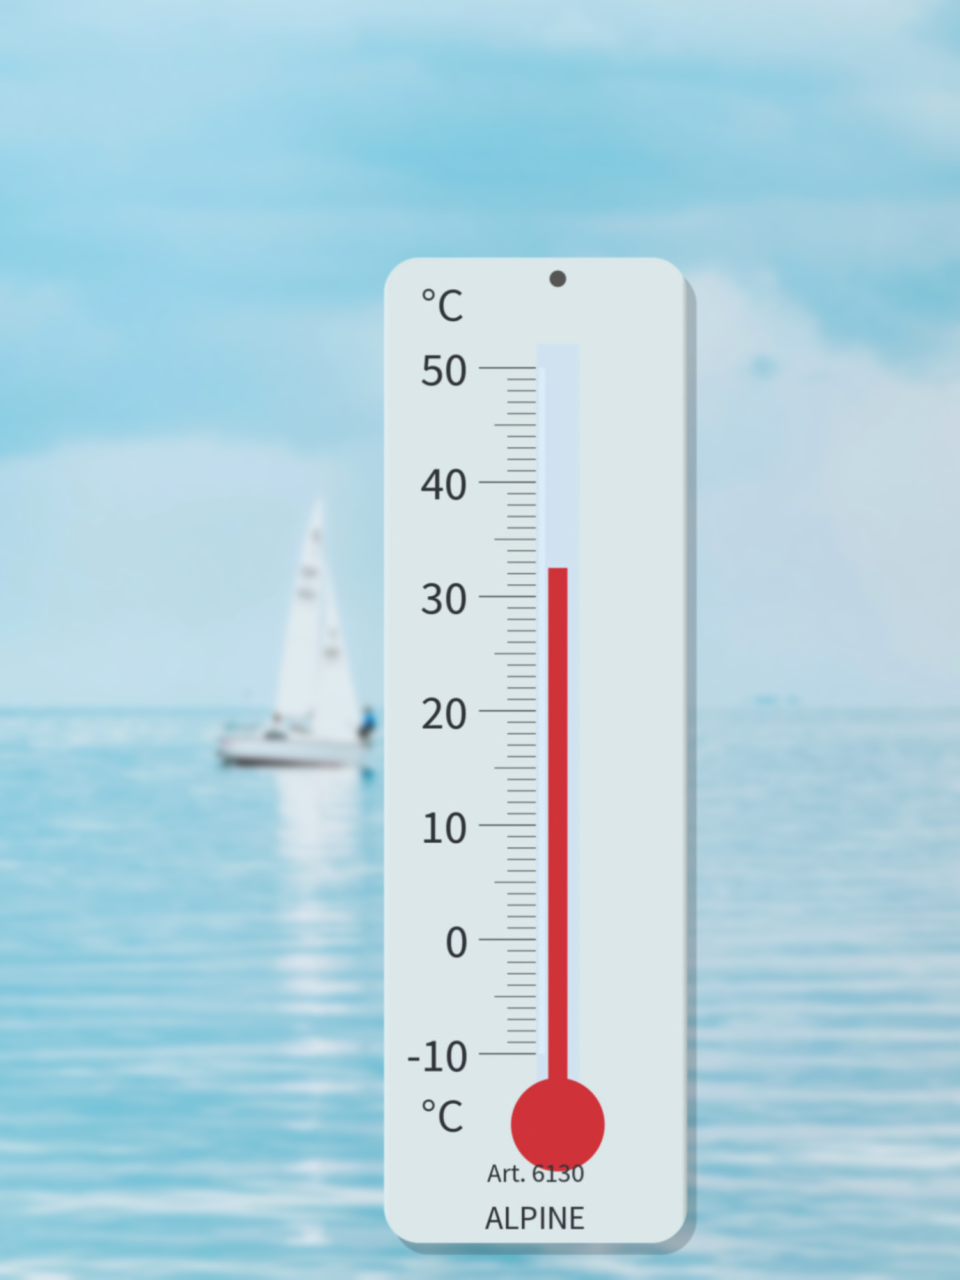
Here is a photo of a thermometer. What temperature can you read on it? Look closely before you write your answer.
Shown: 32.5 °C
